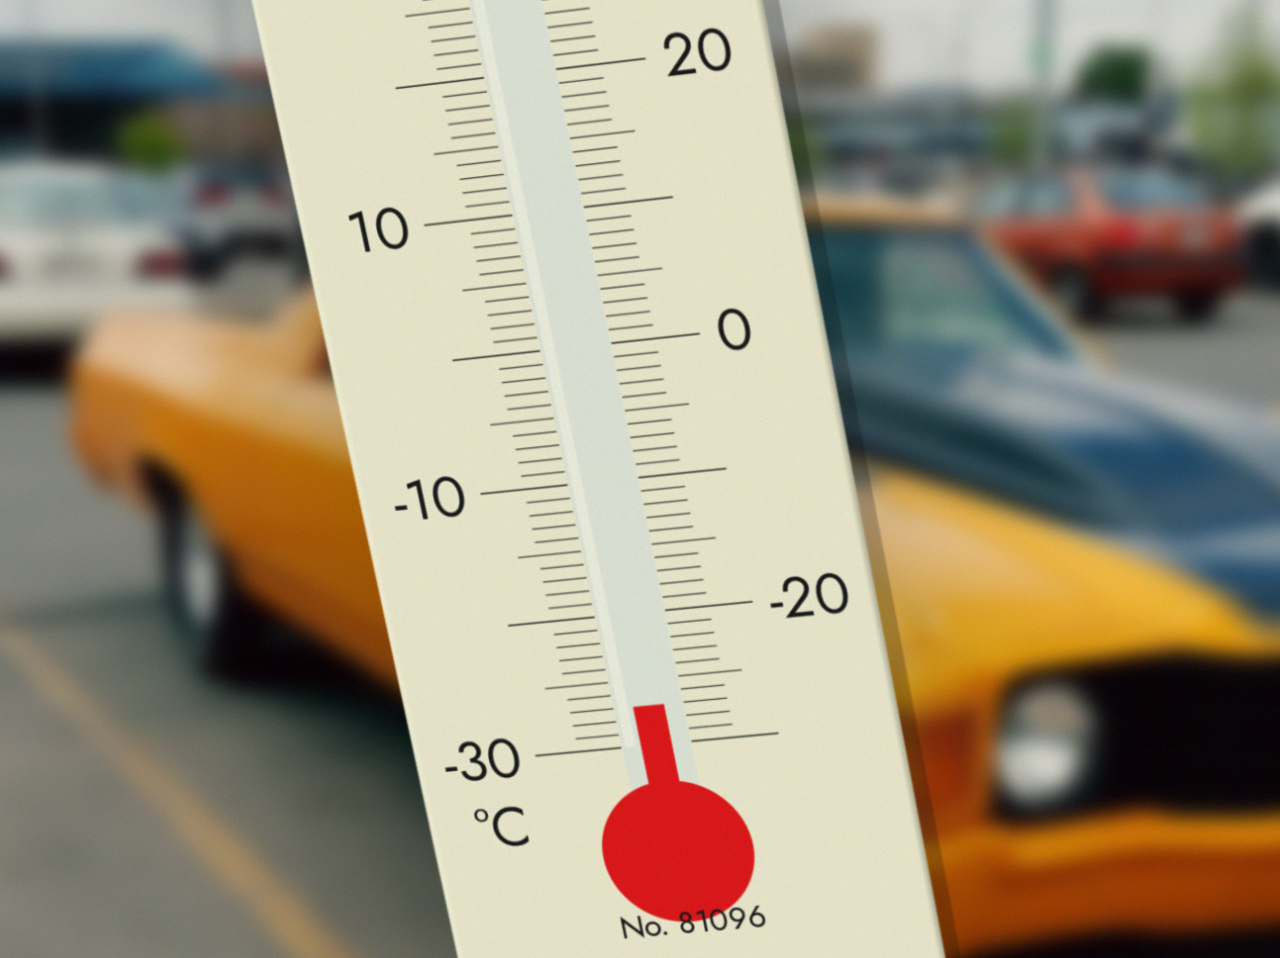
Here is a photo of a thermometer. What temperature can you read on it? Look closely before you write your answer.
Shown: -27 °C
